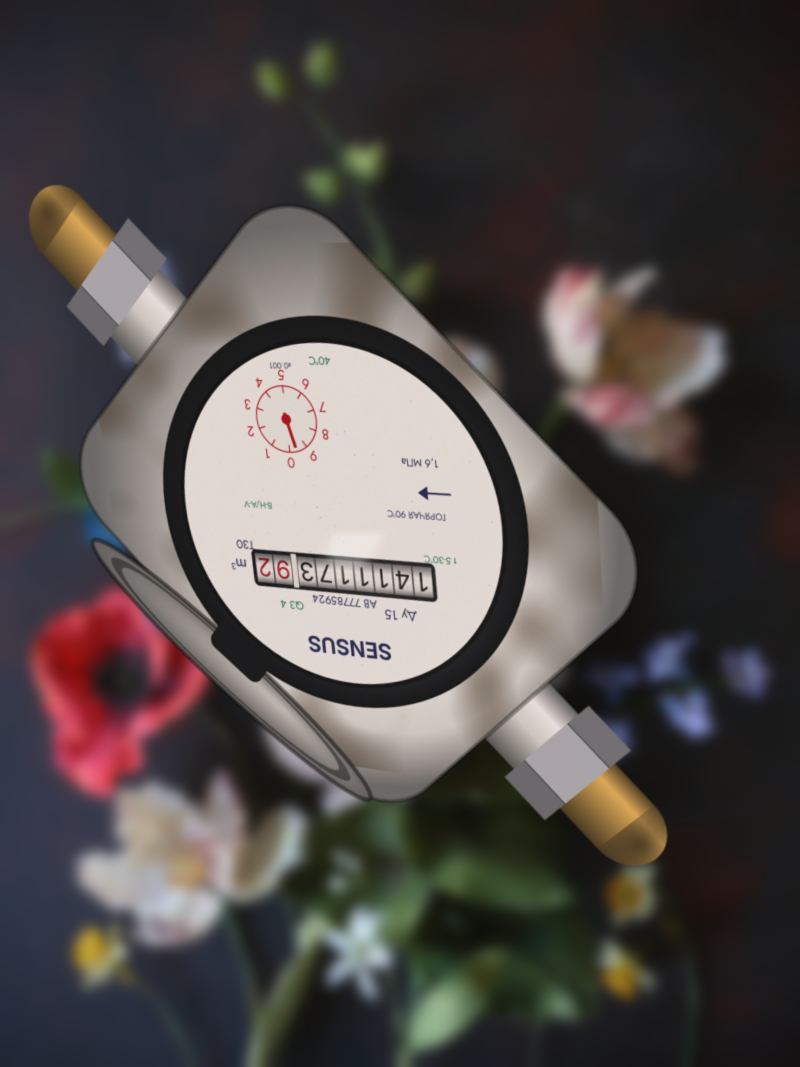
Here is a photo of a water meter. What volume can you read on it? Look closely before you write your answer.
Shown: 1411173.919 m³
